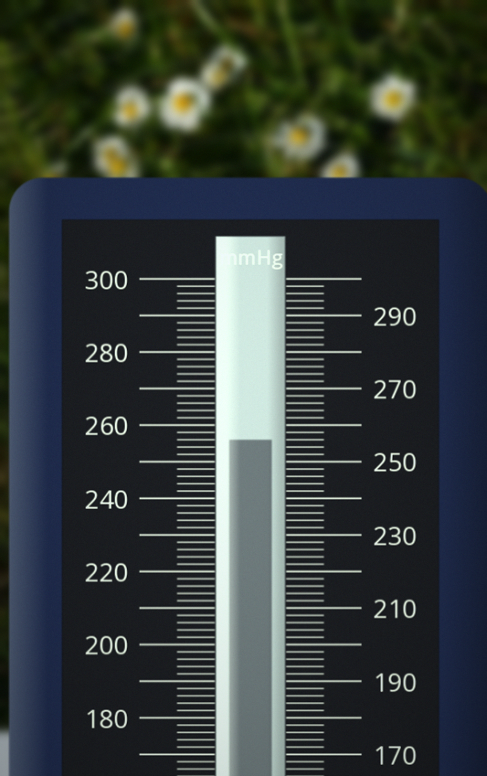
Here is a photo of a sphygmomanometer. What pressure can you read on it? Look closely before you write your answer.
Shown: 256 mmHg
